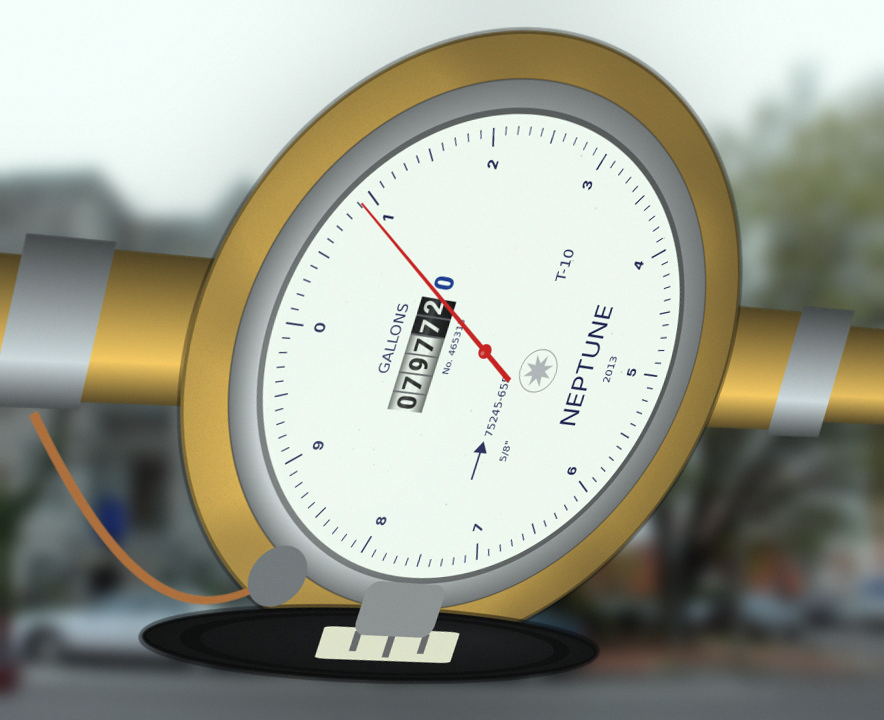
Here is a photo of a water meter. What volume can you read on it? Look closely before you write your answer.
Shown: 797720.9 gal
